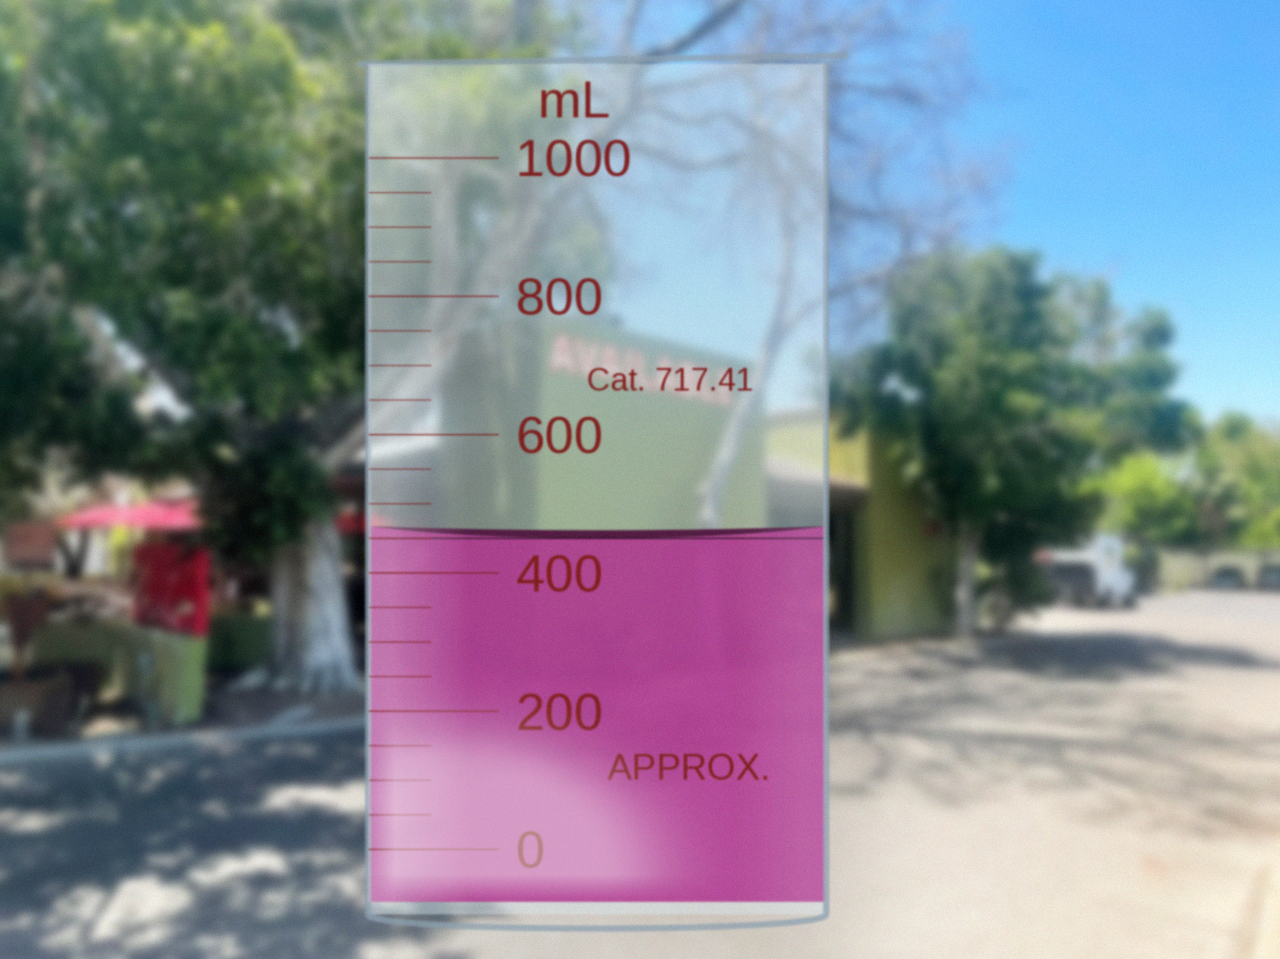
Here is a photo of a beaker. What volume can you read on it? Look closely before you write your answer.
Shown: 450 mL
